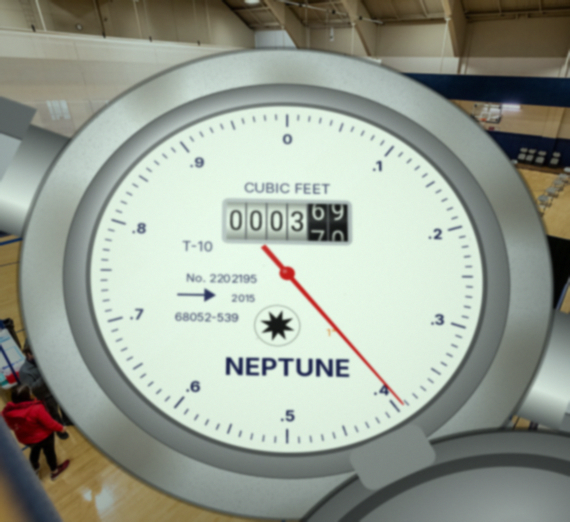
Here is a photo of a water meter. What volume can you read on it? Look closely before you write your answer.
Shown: 369.39 ft³
